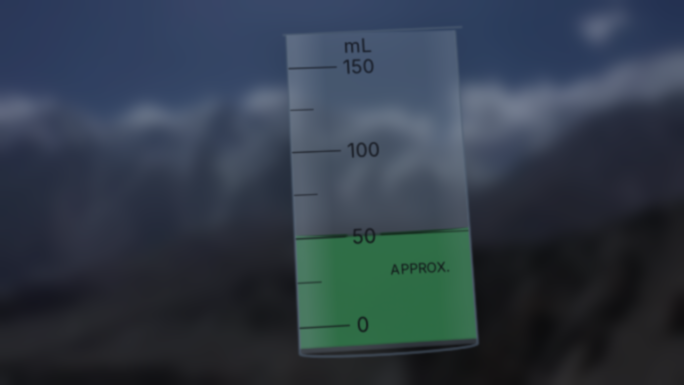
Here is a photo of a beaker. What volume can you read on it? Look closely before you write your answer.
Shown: 50 mL
